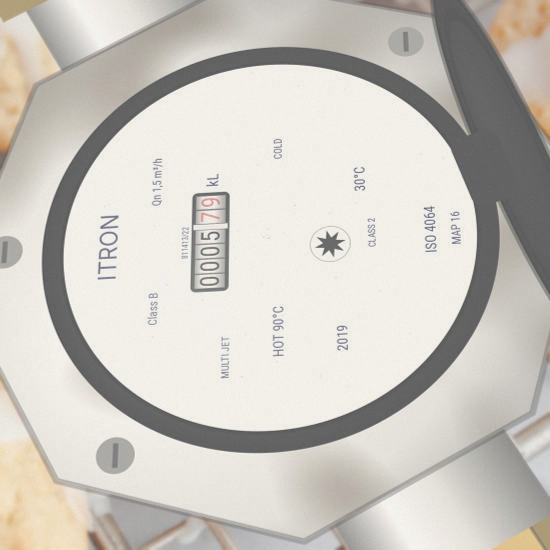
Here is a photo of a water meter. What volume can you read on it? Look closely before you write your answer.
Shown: 5.79 kL
